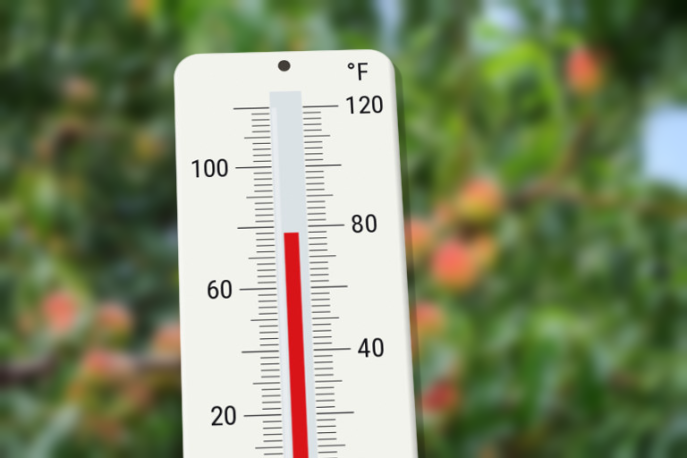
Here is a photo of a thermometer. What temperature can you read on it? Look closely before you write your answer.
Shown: 78 °F
